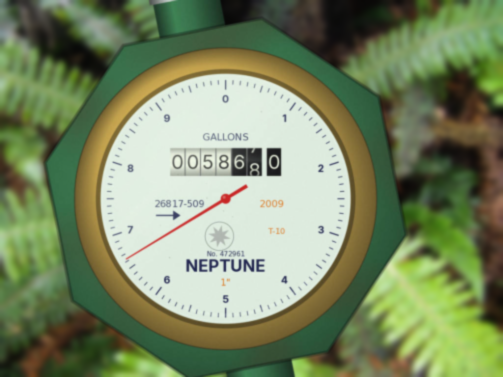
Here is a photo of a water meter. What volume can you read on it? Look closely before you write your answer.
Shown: 58676.6 gal
